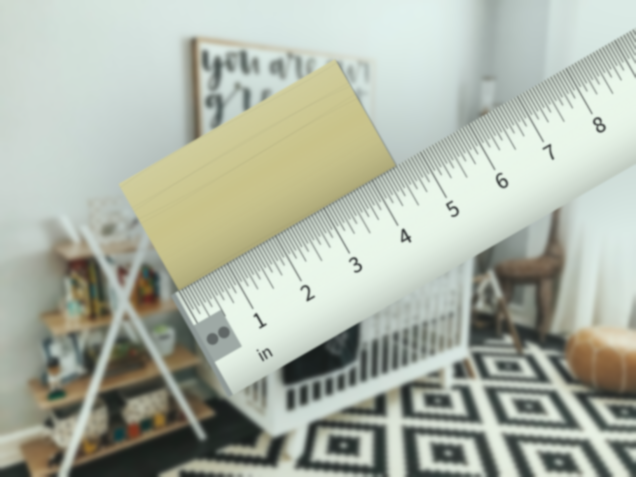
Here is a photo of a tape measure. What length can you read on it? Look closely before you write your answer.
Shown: 4.5 in
